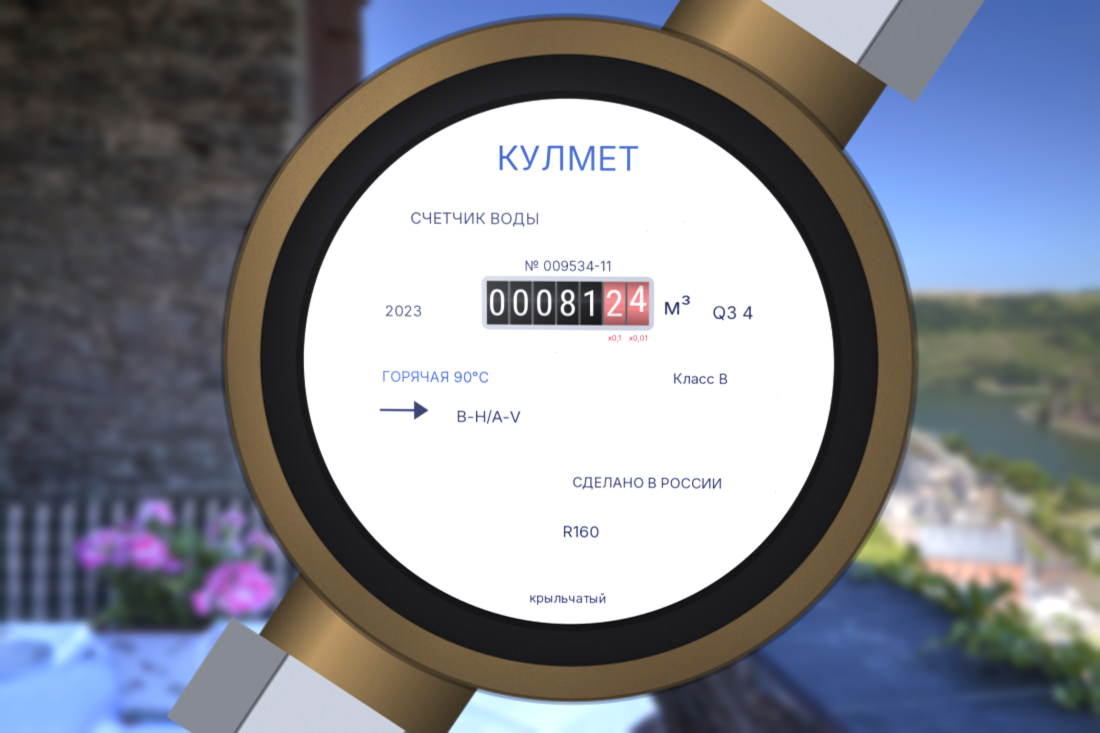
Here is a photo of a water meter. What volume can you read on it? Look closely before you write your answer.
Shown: 81.24 m³
